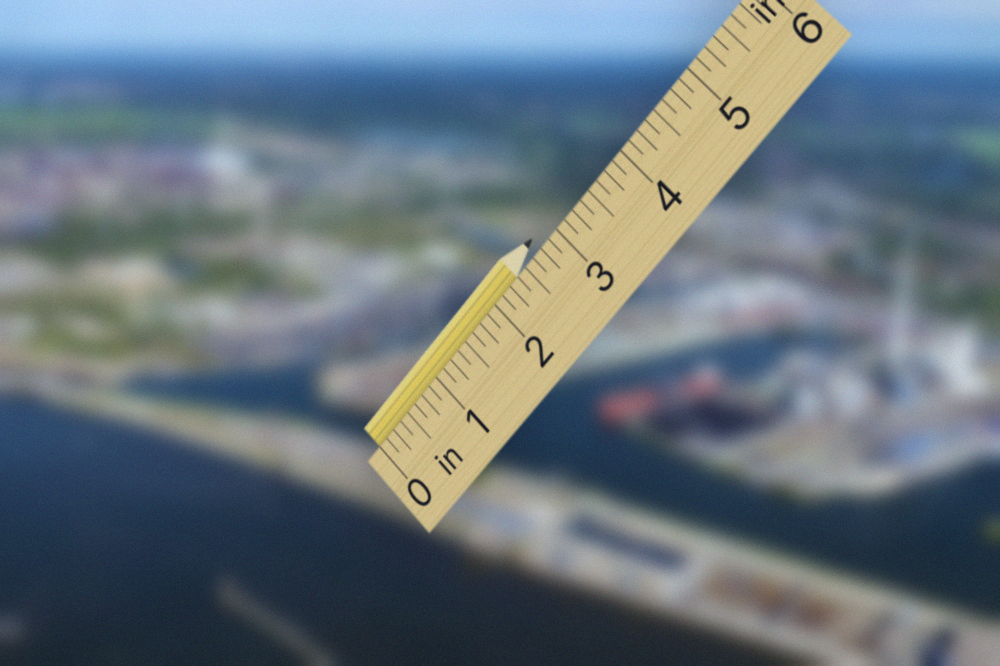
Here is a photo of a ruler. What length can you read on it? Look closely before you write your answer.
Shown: 2.75 in
